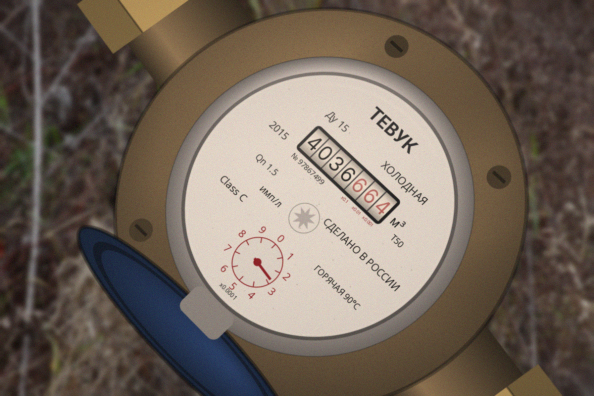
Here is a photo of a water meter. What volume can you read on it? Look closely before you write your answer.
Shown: 4036.6642 m³
